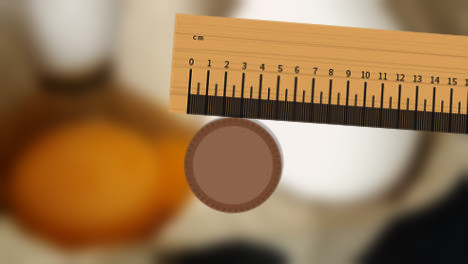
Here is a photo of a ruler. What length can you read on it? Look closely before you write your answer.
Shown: 5.5 cm
